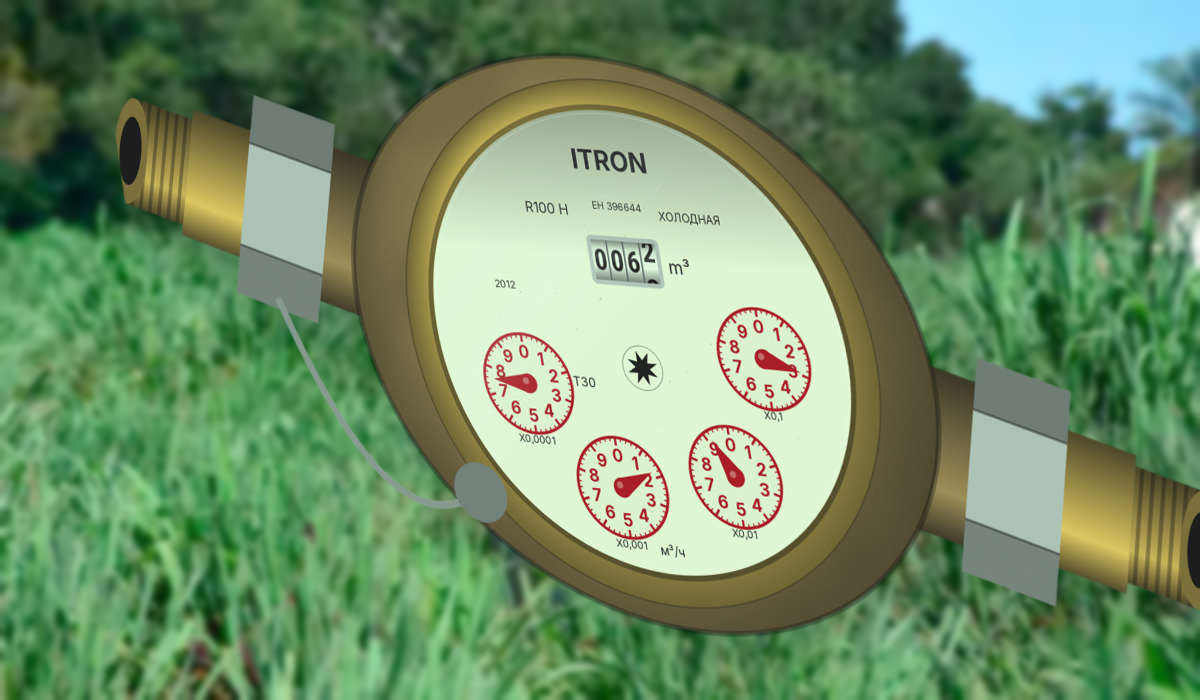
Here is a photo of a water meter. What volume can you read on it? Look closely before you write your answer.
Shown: 62.2917 m³
